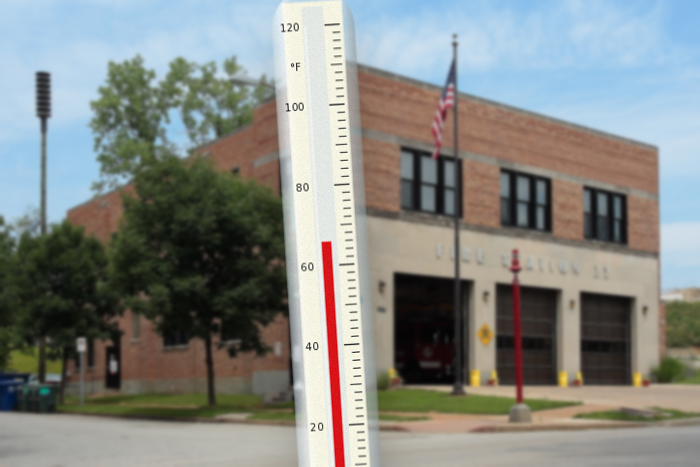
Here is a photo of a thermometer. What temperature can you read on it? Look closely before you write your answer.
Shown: 66 °F
